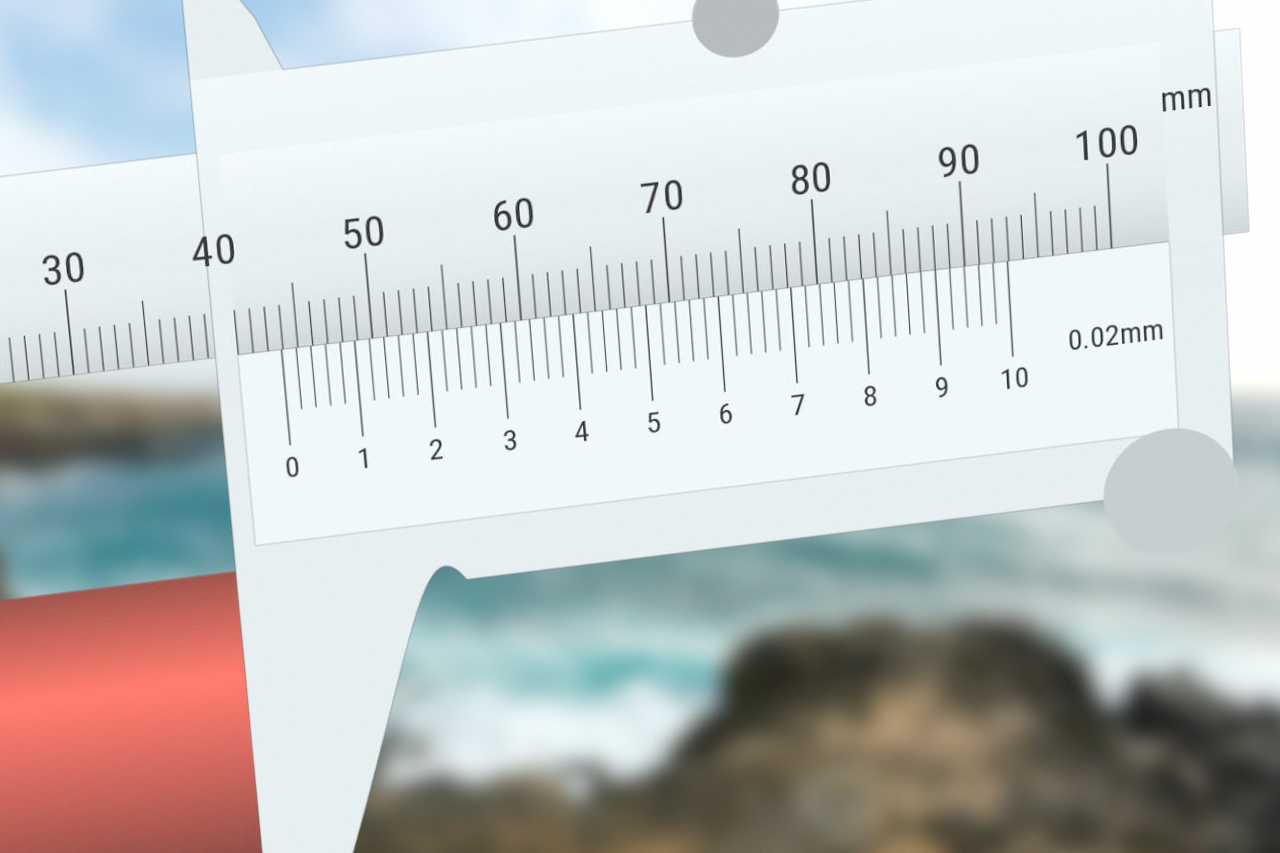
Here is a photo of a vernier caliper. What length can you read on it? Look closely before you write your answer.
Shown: 43.9 mm
